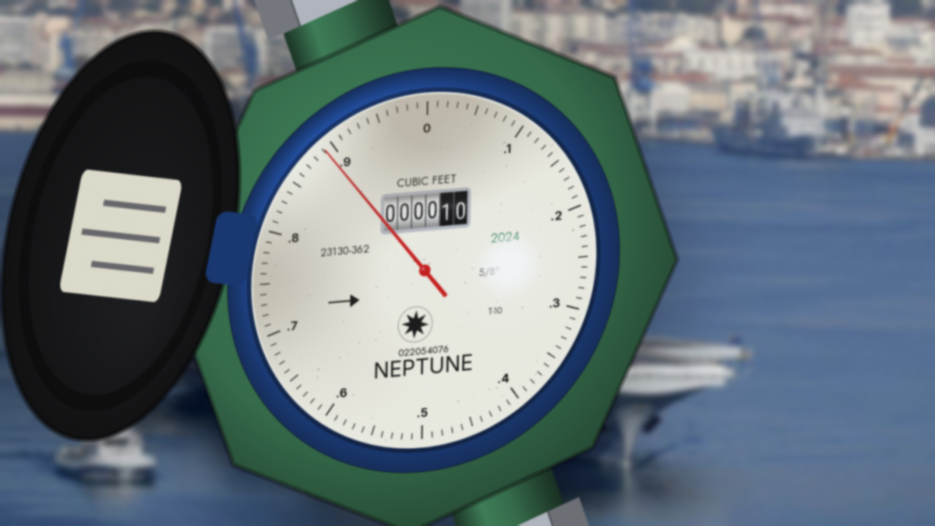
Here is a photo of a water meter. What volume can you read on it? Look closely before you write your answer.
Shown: 9.89 ft³
